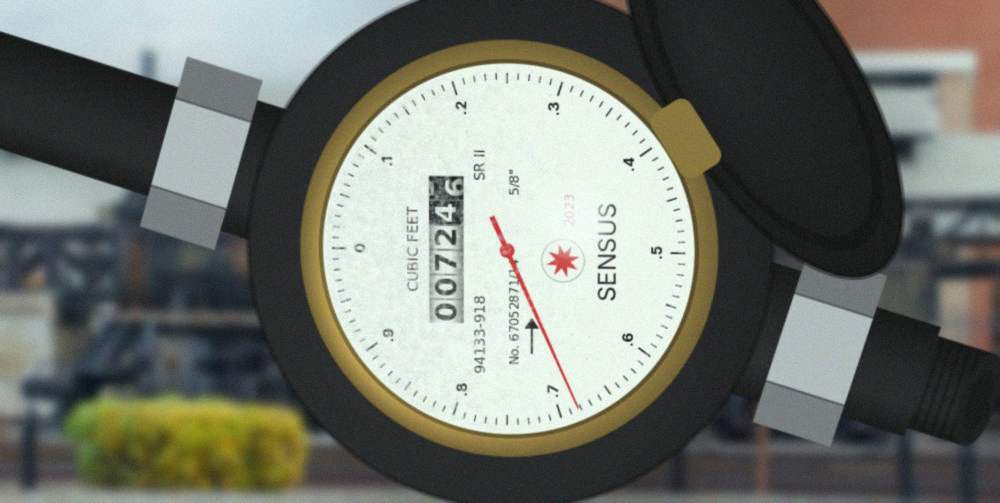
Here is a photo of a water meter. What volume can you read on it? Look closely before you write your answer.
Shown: 7245.68 ft³
